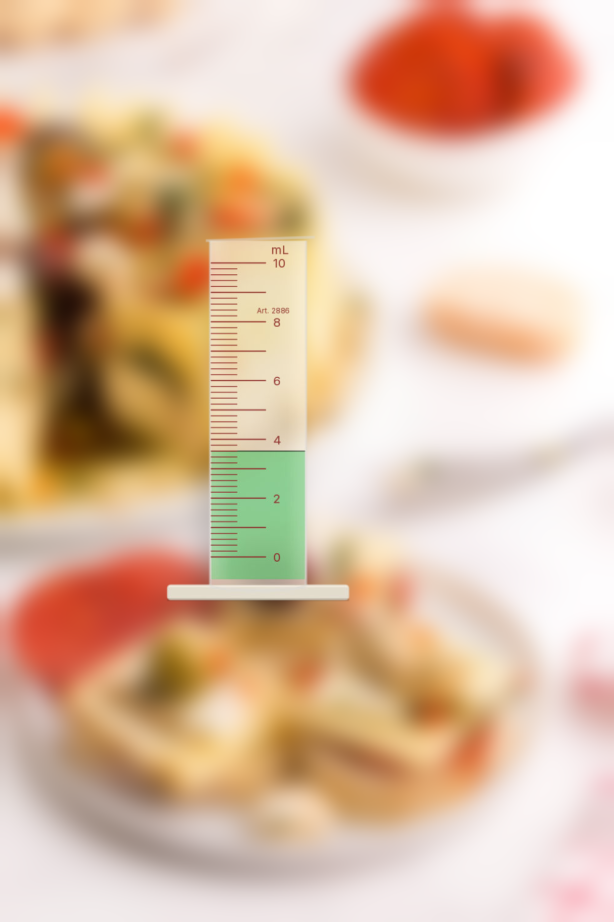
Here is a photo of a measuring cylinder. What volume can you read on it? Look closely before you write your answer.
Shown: 3.6 mL
